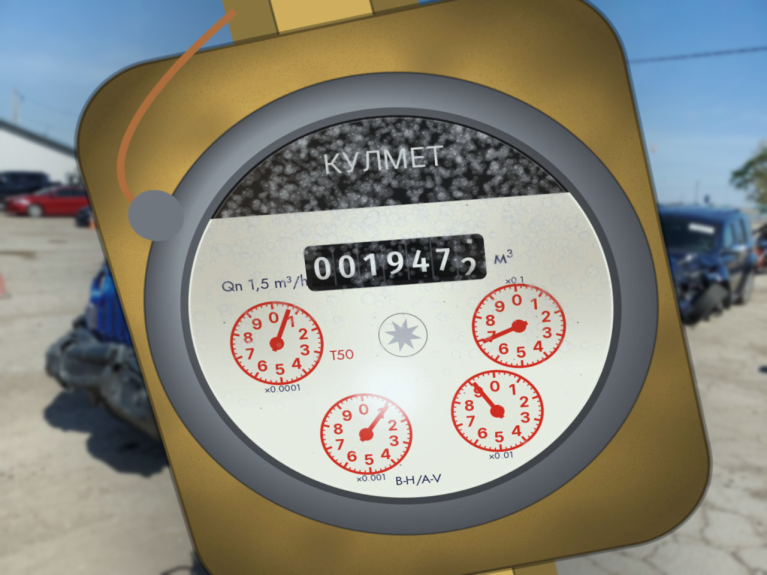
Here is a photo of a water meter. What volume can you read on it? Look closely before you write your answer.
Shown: 19471.6910 m³
